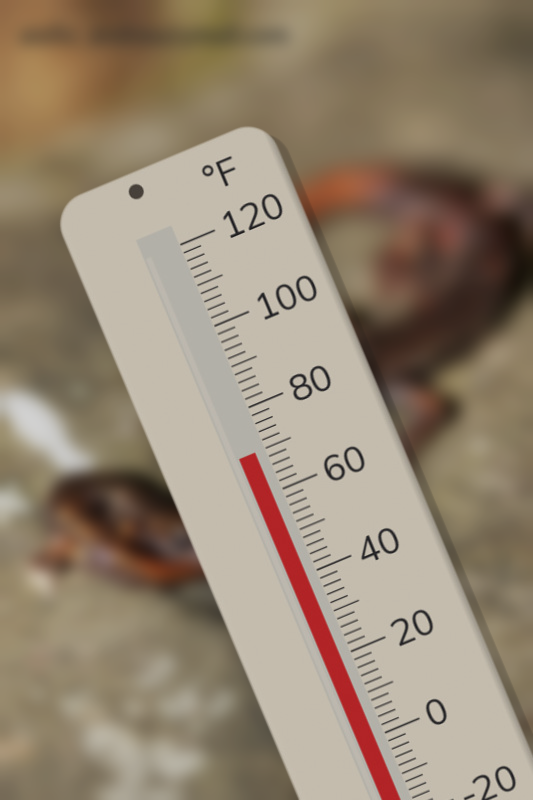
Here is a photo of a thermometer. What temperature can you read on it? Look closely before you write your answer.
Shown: 70 °F
